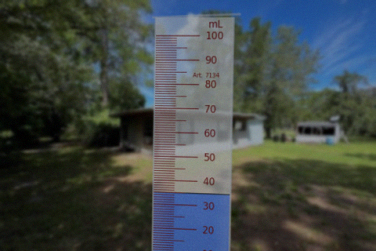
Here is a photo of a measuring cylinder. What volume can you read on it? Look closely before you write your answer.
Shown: 35 mL
